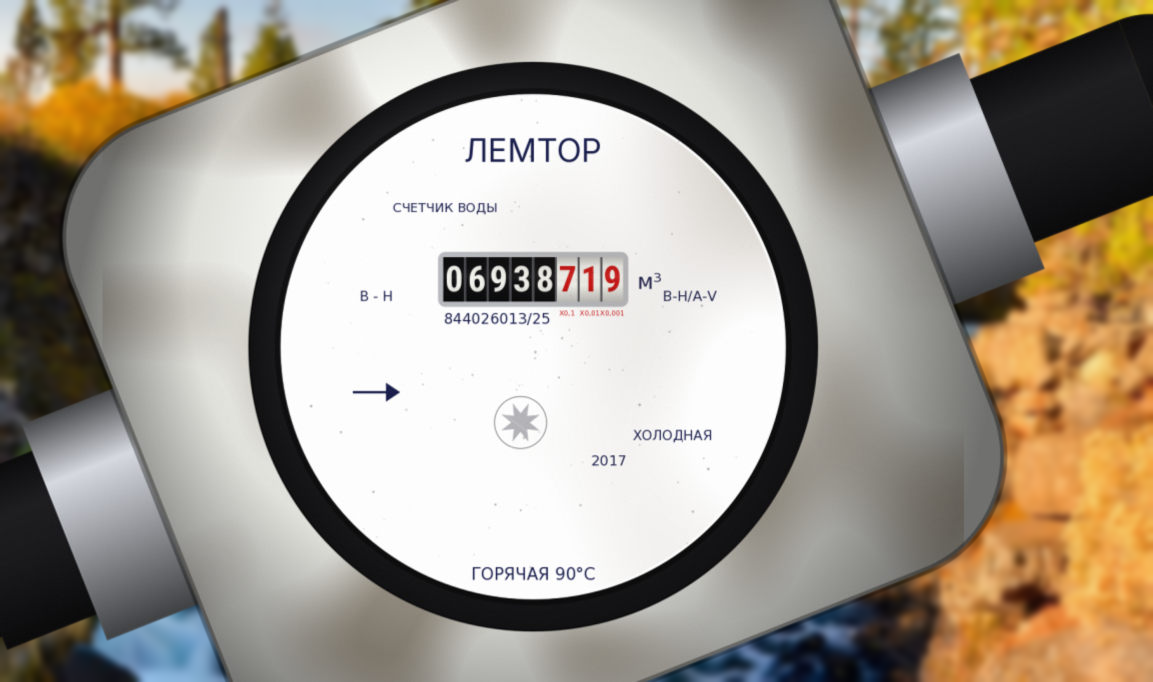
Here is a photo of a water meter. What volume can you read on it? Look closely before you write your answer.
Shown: 6938.719 m³
